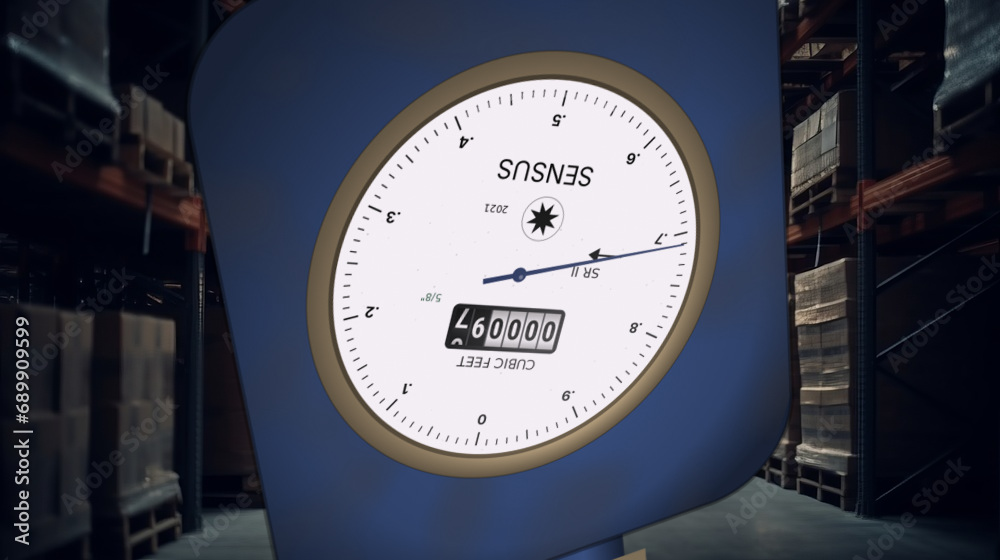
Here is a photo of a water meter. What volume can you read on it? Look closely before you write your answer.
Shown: 96.71 ft³
